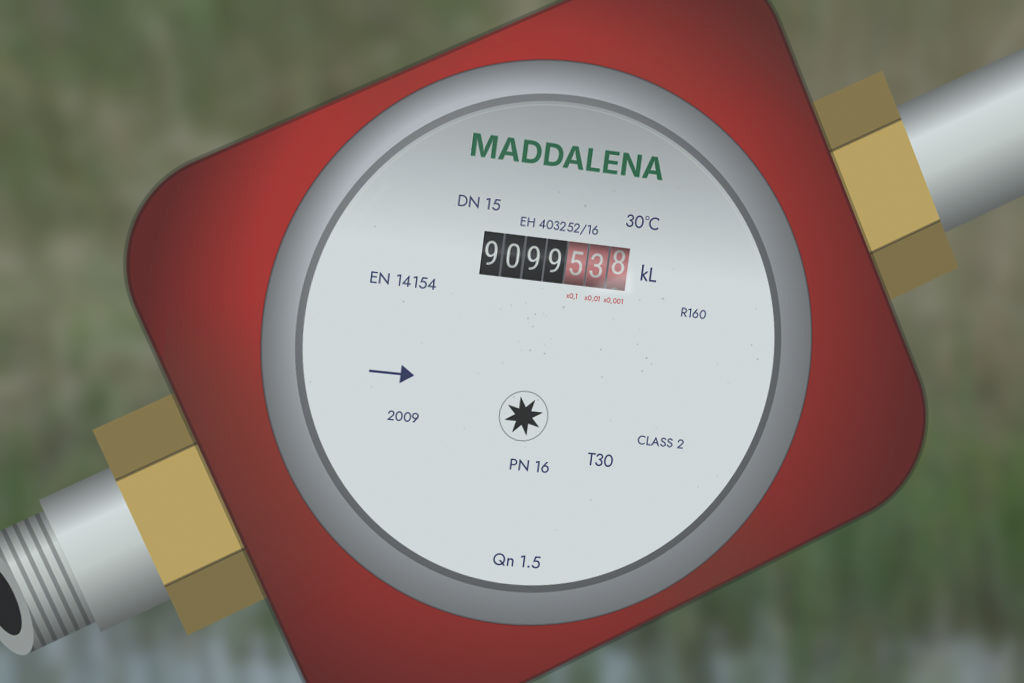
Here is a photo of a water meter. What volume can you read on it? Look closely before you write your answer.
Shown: 9099.538 kL
